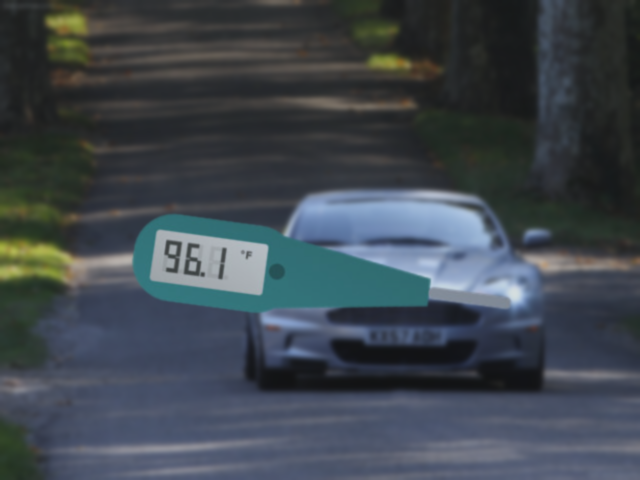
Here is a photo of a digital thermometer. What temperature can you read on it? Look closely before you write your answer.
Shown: 96.1 °F
